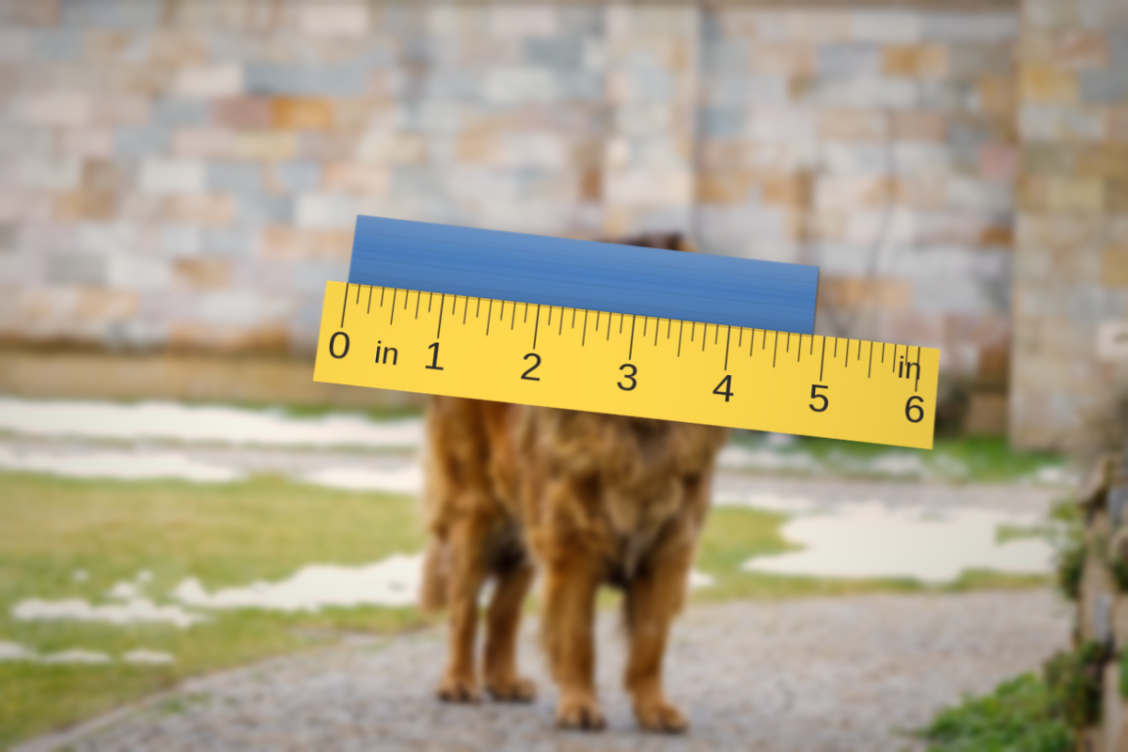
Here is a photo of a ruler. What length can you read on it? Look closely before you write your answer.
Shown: 4.875 in
